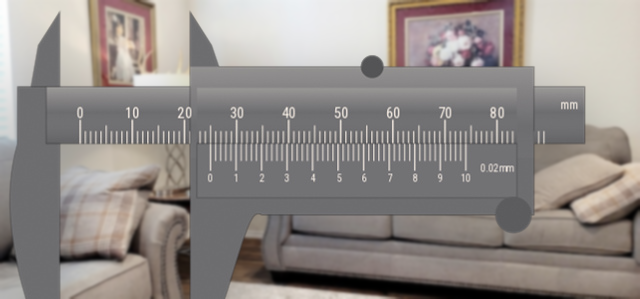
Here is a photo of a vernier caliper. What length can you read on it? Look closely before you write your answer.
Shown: 25.0 mm
